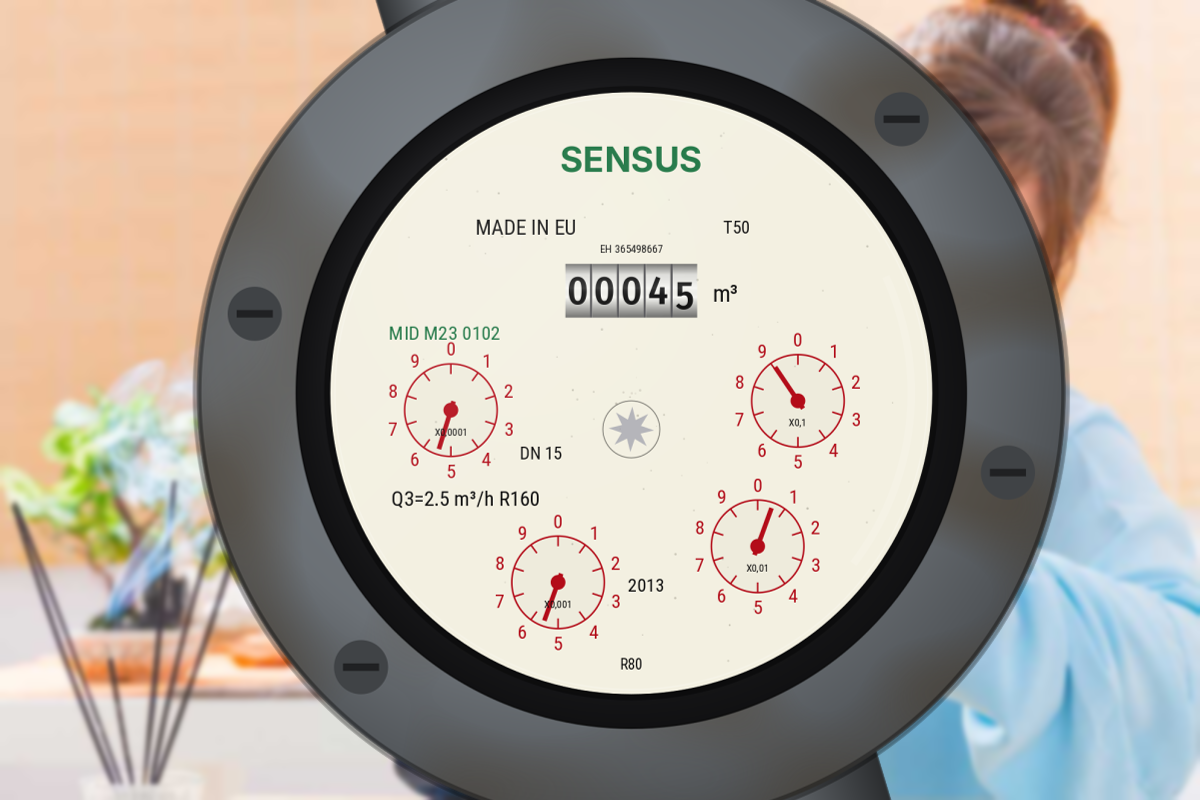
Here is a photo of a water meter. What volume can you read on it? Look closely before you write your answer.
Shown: 44.9055 m³
